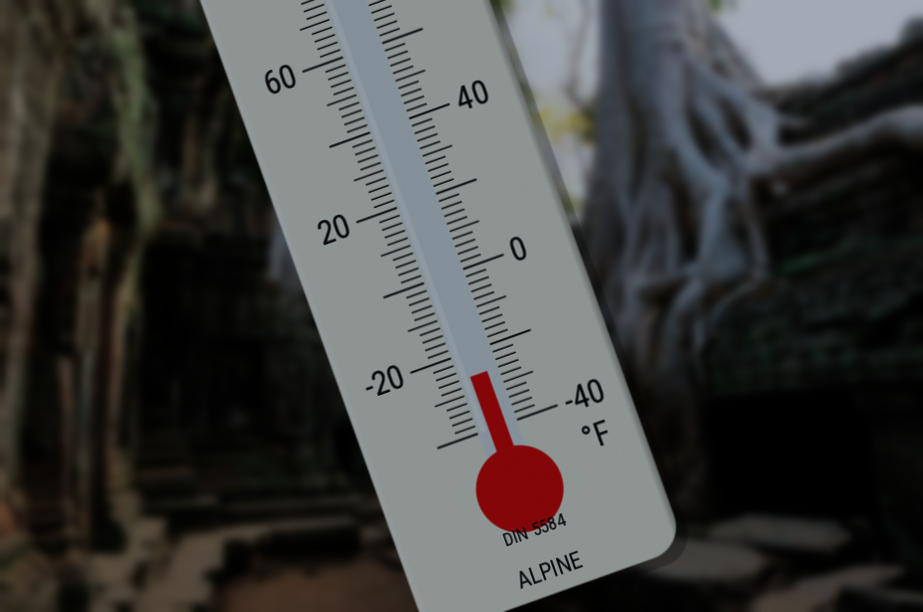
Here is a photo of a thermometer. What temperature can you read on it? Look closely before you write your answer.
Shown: -26 °F
